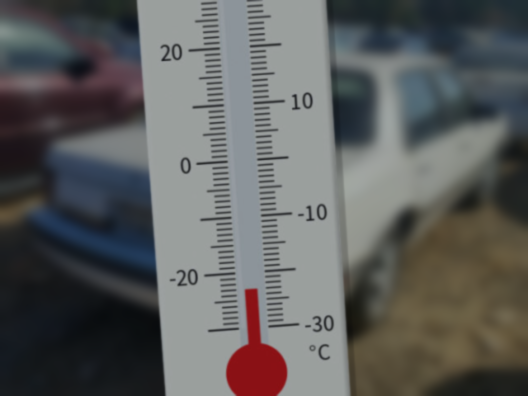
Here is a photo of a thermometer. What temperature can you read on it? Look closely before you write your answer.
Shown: -23 °C
